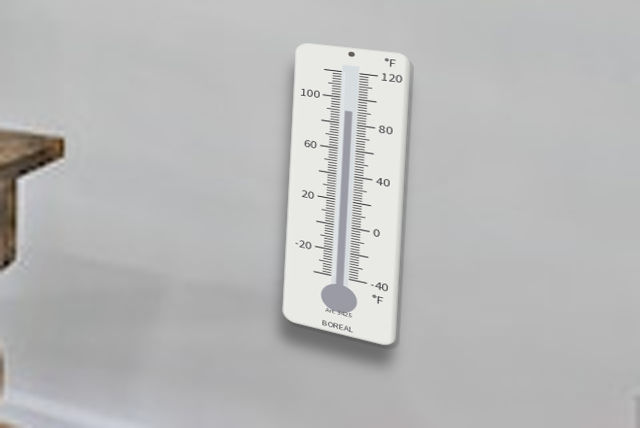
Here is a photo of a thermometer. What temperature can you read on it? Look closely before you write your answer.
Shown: 90 °F
